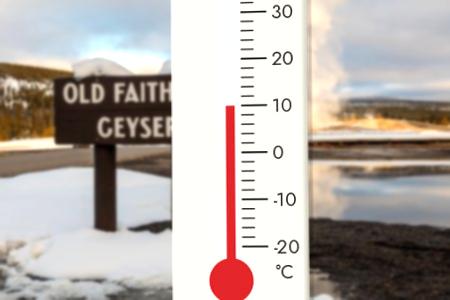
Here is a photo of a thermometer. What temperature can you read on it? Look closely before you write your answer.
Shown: 10 °C
